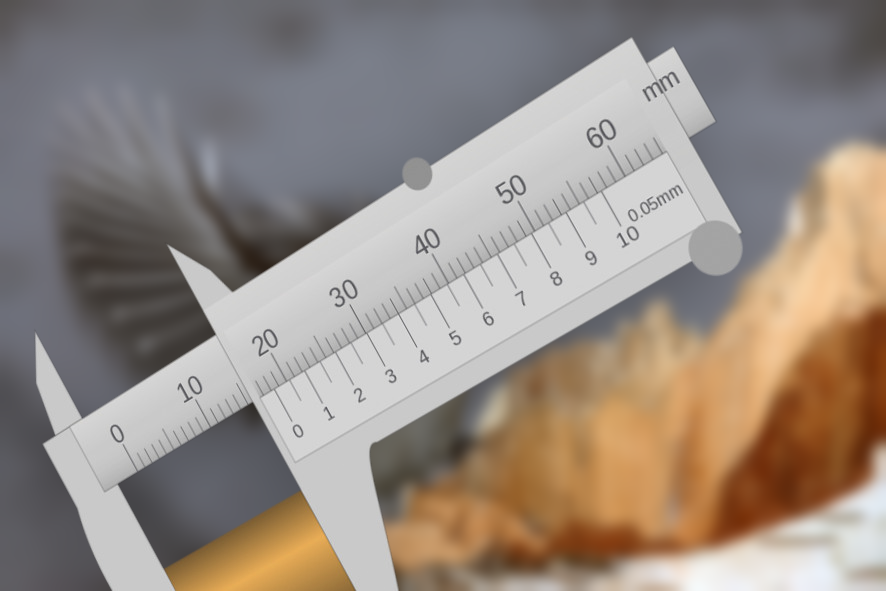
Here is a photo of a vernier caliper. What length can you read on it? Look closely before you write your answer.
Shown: 18.4 mm
